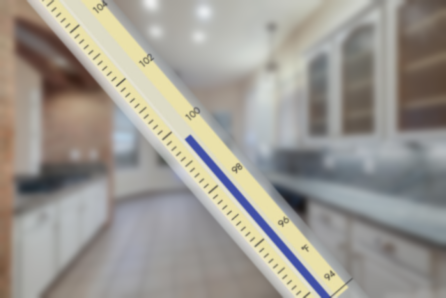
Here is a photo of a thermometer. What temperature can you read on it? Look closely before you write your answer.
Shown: 99.6 °F
